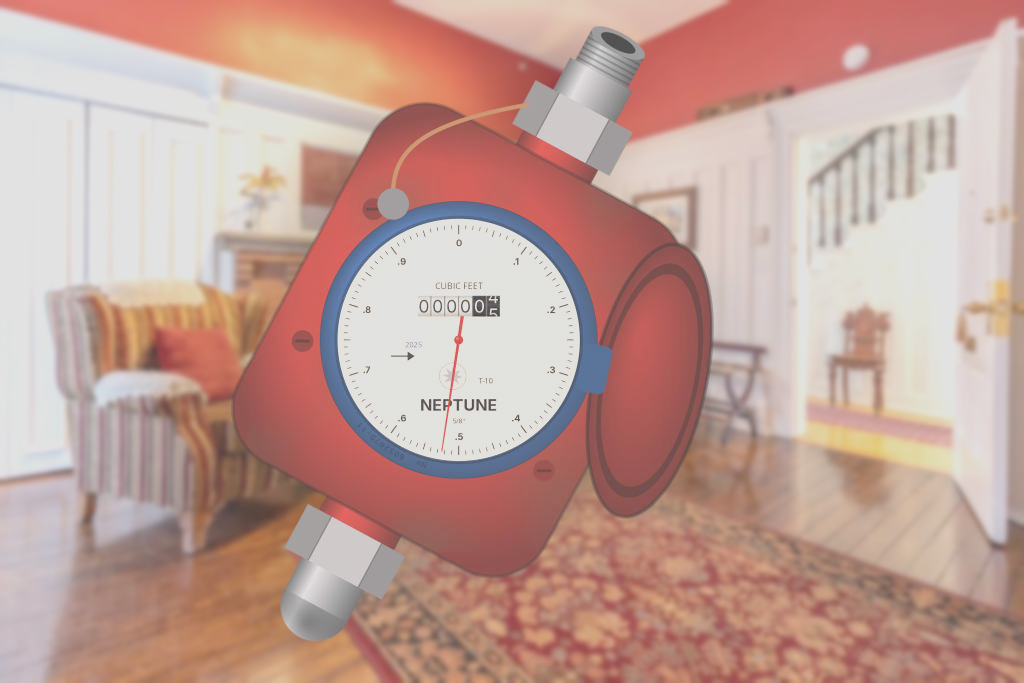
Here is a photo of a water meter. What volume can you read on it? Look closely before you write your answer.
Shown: 4.52 ft³
